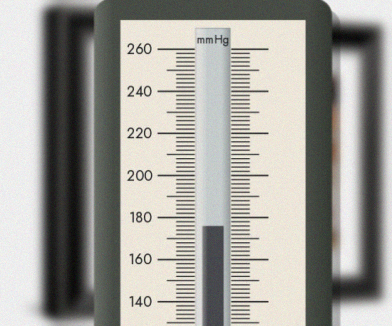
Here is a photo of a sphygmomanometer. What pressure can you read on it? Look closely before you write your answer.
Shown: 176 mmHg
